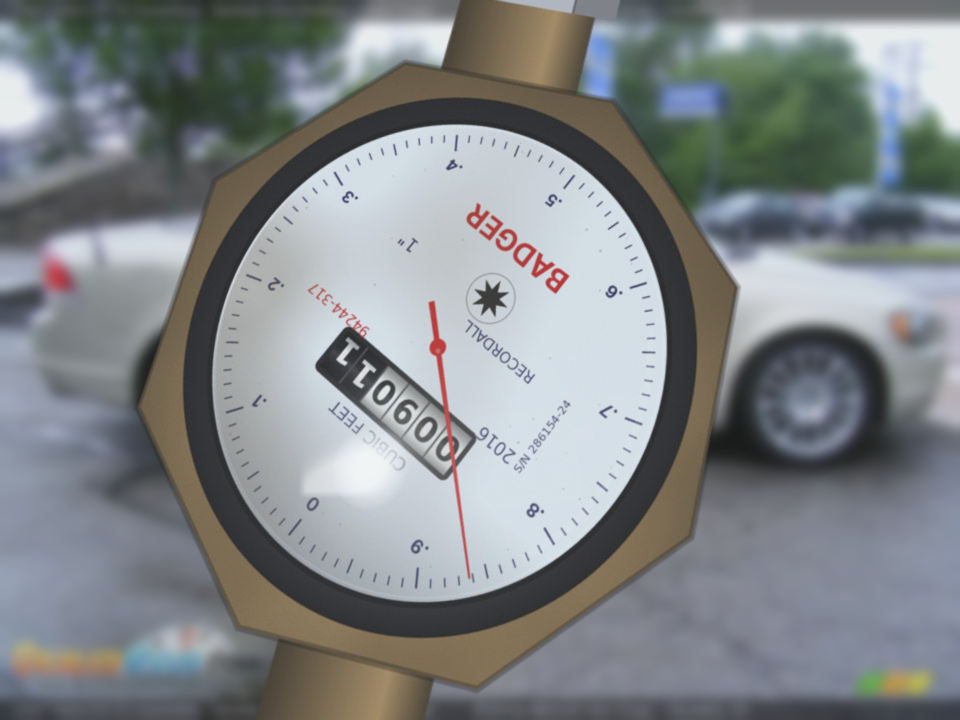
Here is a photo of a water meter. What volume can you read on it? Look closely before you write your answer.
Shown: 9010.86 ft³
